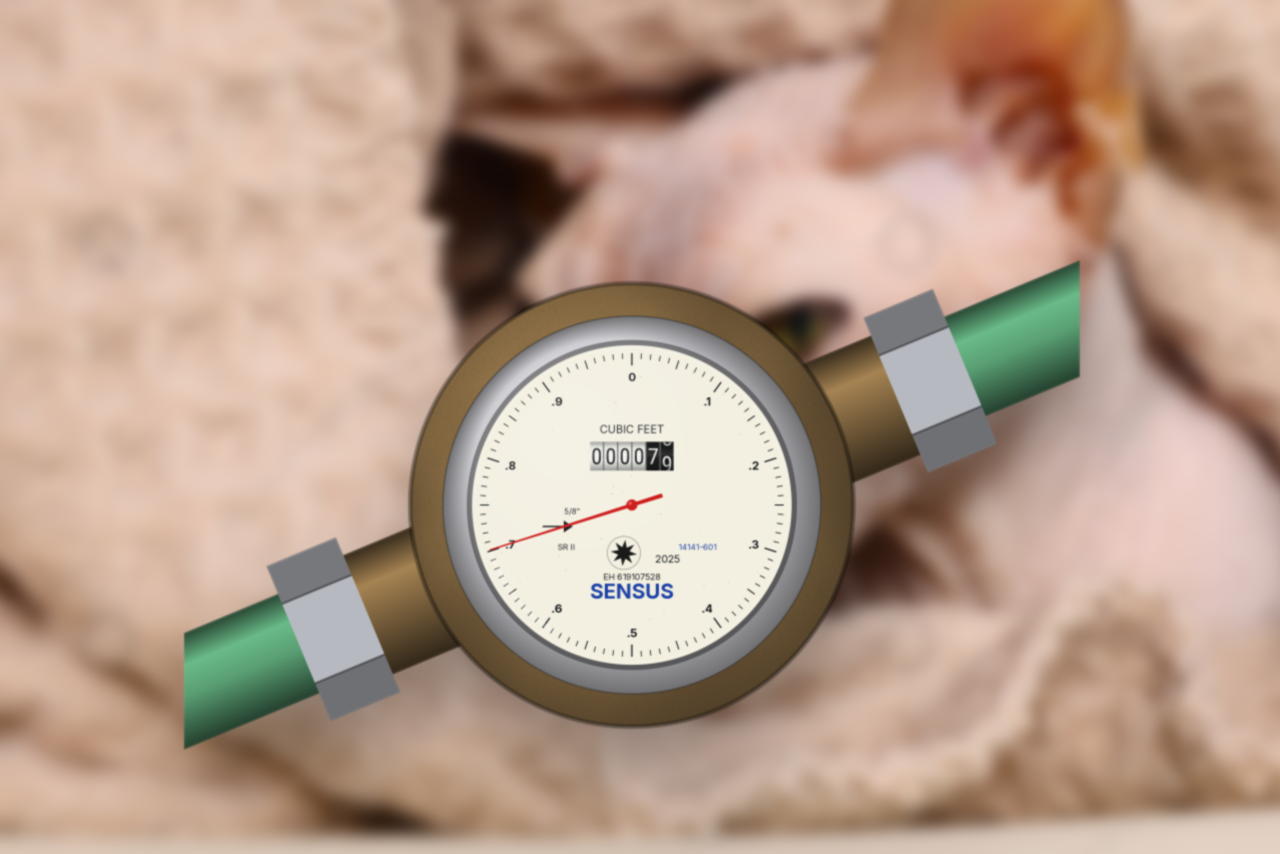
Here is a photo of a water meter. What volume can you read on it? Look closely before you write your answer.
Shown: 78.70 ft³
